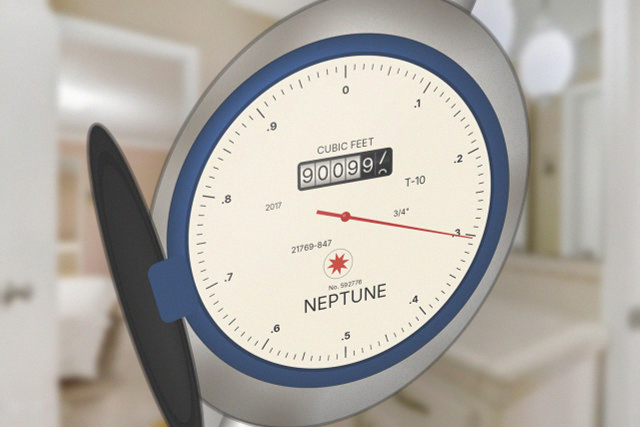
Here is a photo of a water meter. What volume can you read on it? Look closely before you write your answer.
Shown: 900997.30 ft³
